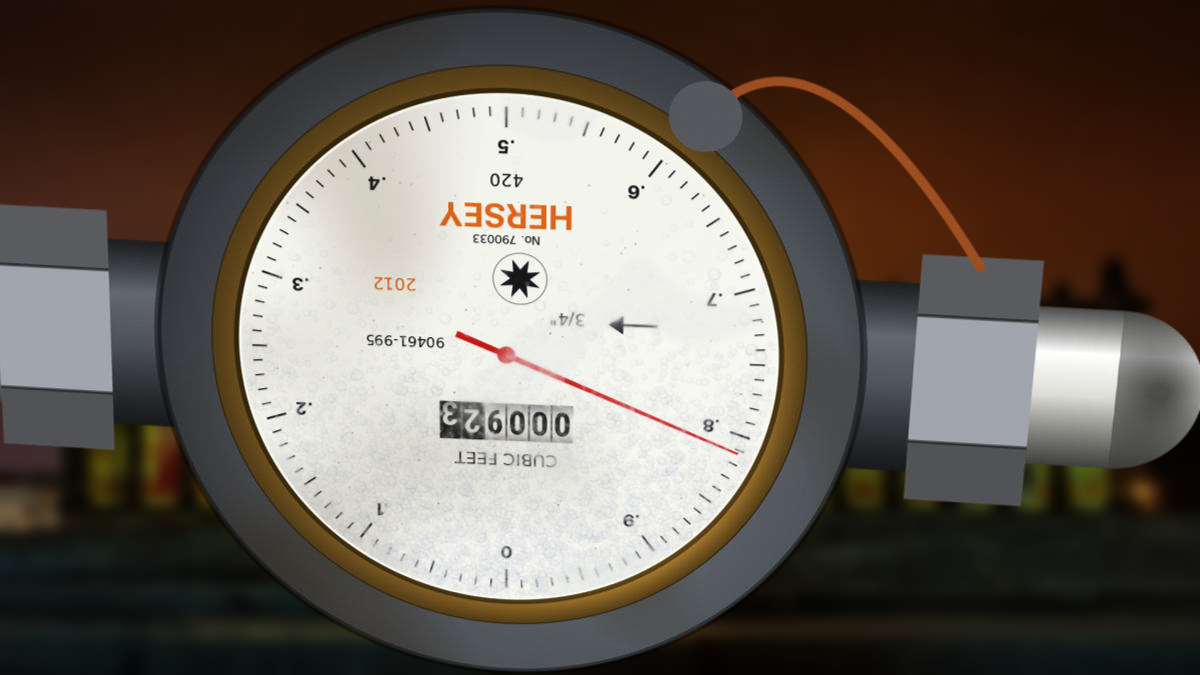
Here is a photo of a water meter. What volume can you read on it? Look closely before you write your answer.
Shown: 922.81 ft³
